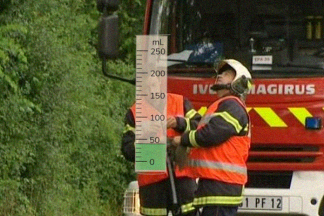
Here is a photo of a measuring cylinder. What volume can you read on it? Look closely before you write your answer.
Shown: 40 mL
